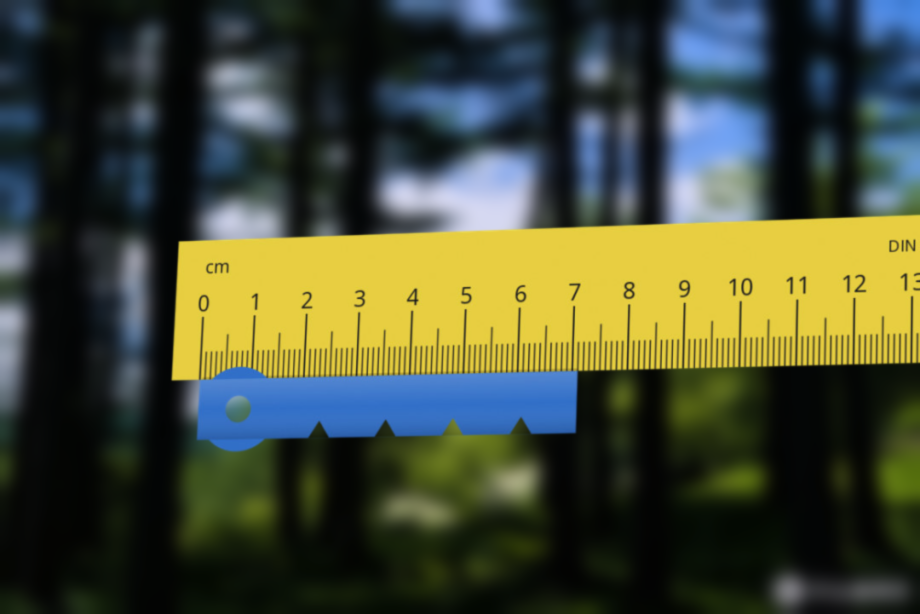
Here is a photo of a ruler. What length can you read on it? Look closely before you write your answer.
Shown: 7.1 cm
